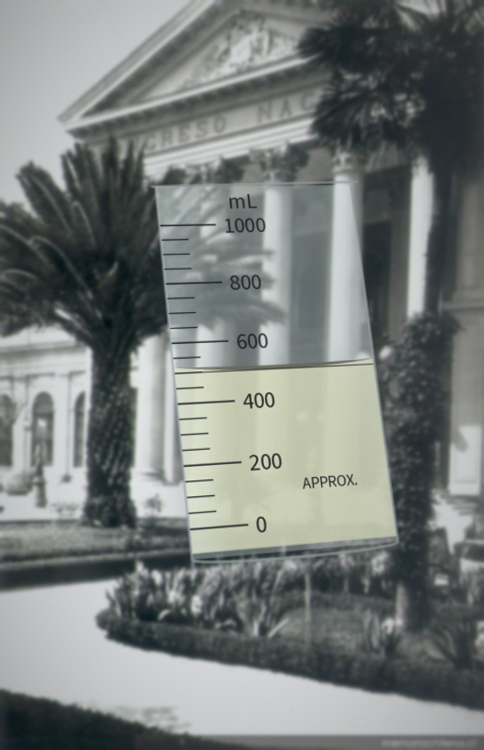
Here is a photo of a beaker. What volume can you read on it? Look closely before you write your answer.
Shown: 500 mL
